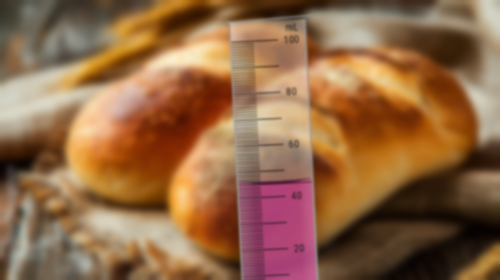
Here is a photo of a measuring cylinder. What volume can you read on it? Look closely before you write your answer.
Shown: 45 mL
